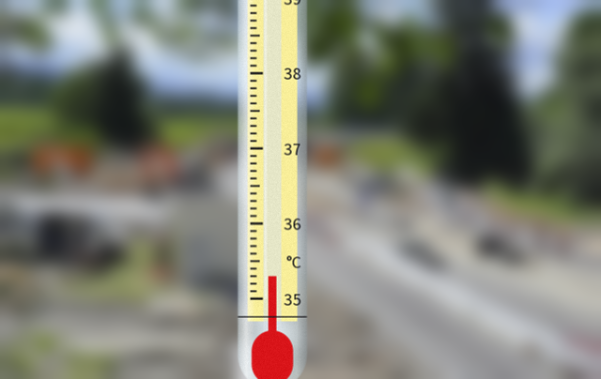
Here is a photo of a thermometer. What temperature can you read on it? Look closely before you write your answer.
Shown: 35.3 °C
